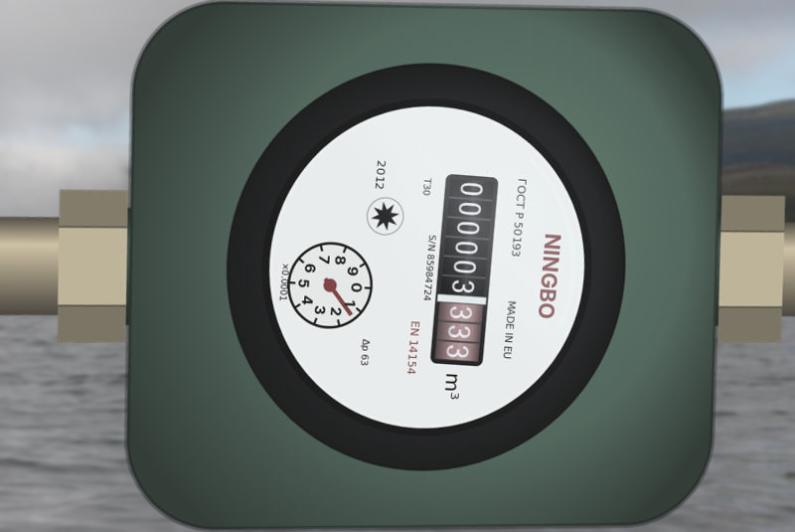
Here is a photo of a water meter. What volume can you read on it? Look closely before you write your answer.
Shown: 3.3331 m³
